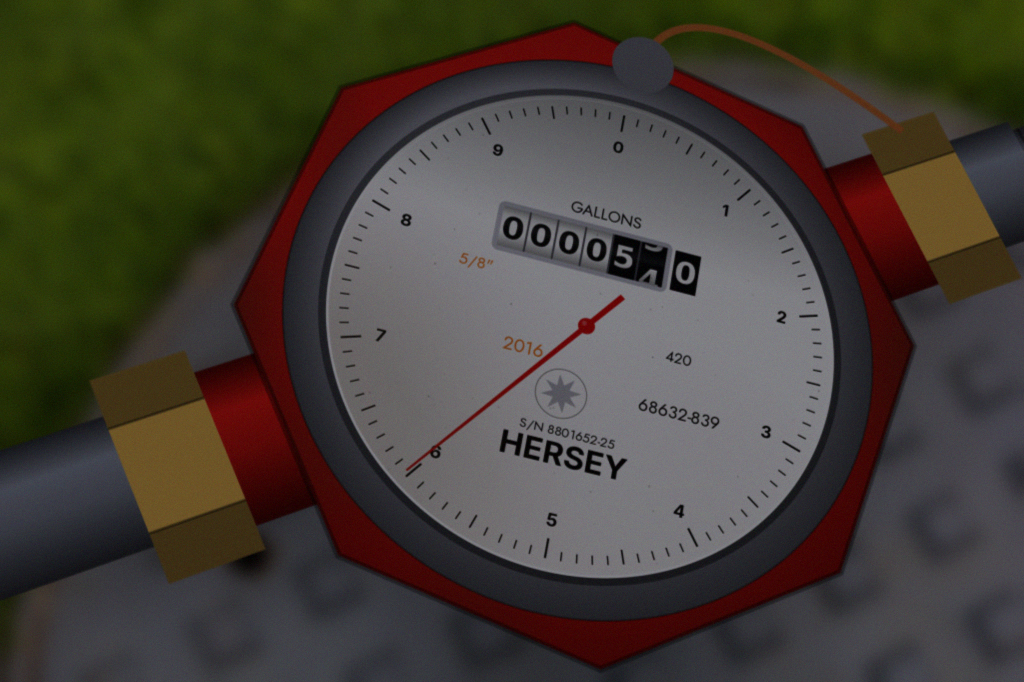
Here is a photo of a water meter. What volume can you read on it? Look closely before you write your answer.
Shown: 536.0 gal
